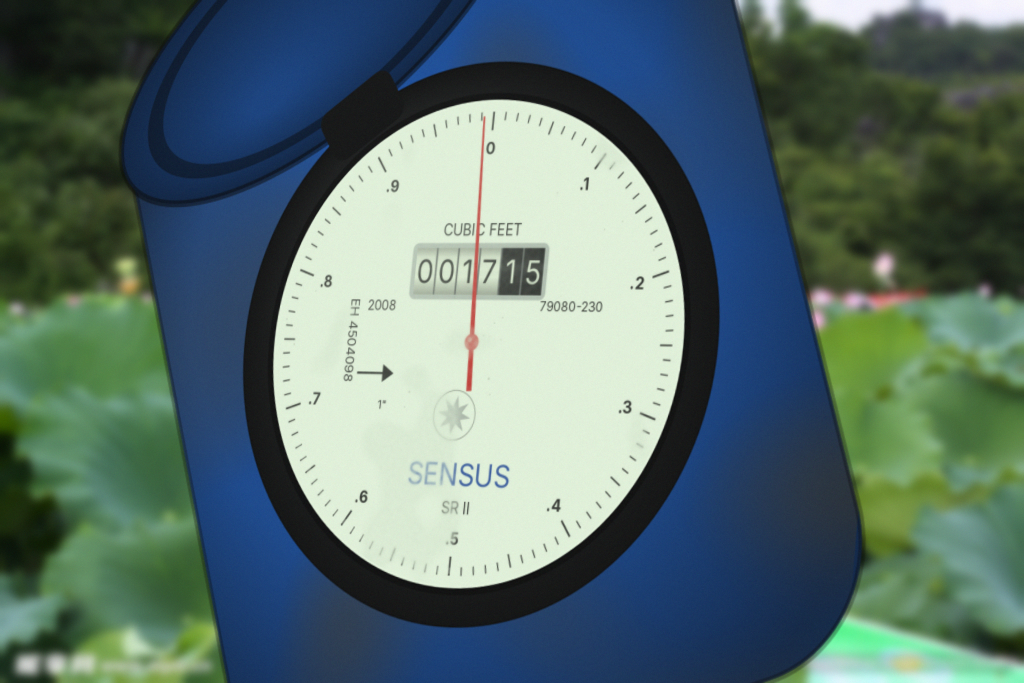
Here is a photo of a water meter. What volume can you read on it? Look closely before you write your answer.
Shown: 1714.99 ft³
